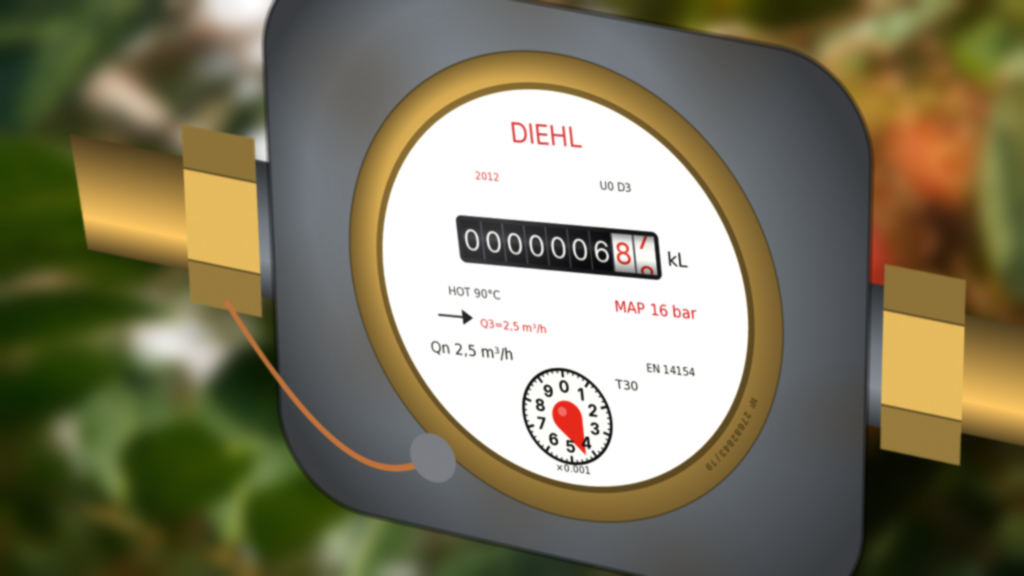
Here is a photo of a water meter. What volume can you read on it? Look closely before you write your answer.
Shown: 6.874 kL
